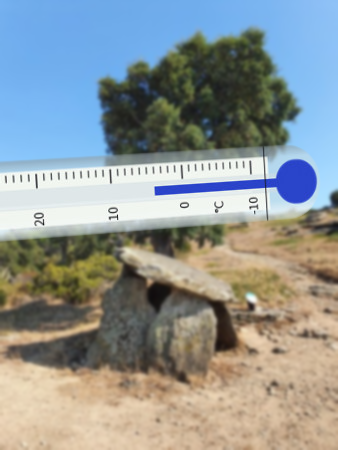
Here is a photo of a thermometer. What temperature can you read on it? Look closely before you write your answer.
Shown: 4 °C
